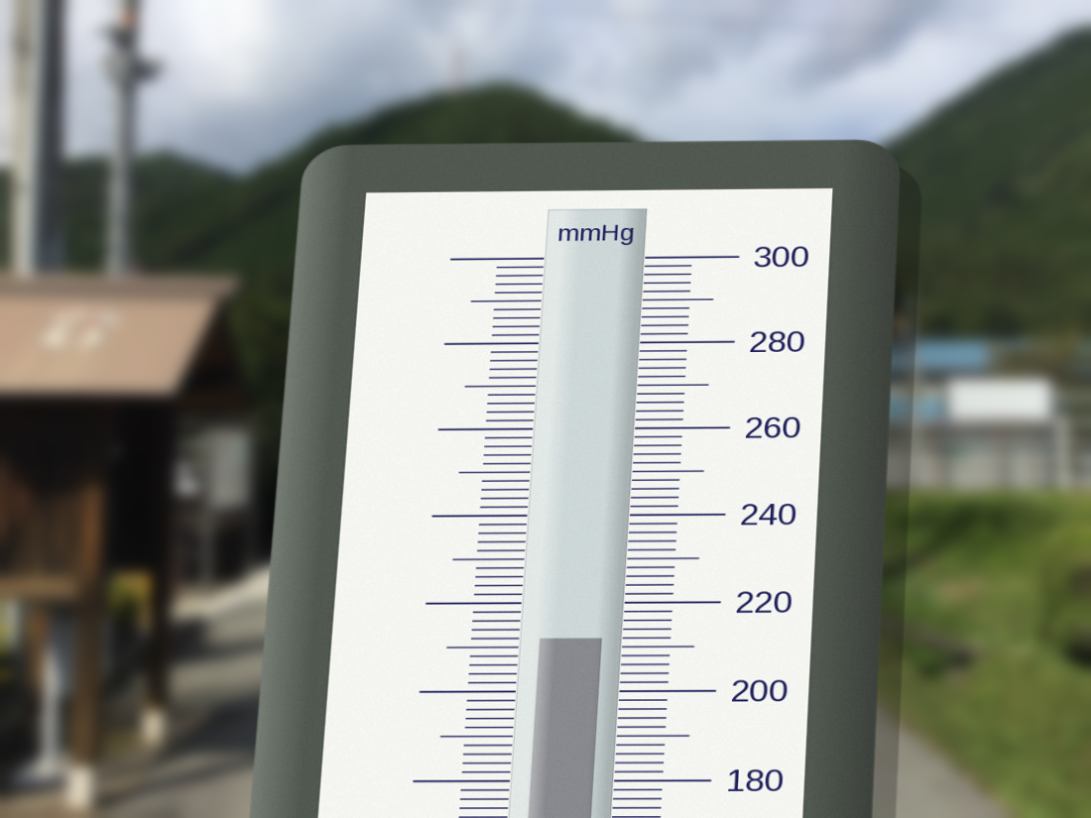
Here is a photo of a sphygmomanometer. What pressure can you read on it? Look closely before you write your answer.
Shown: 212 mmHg
